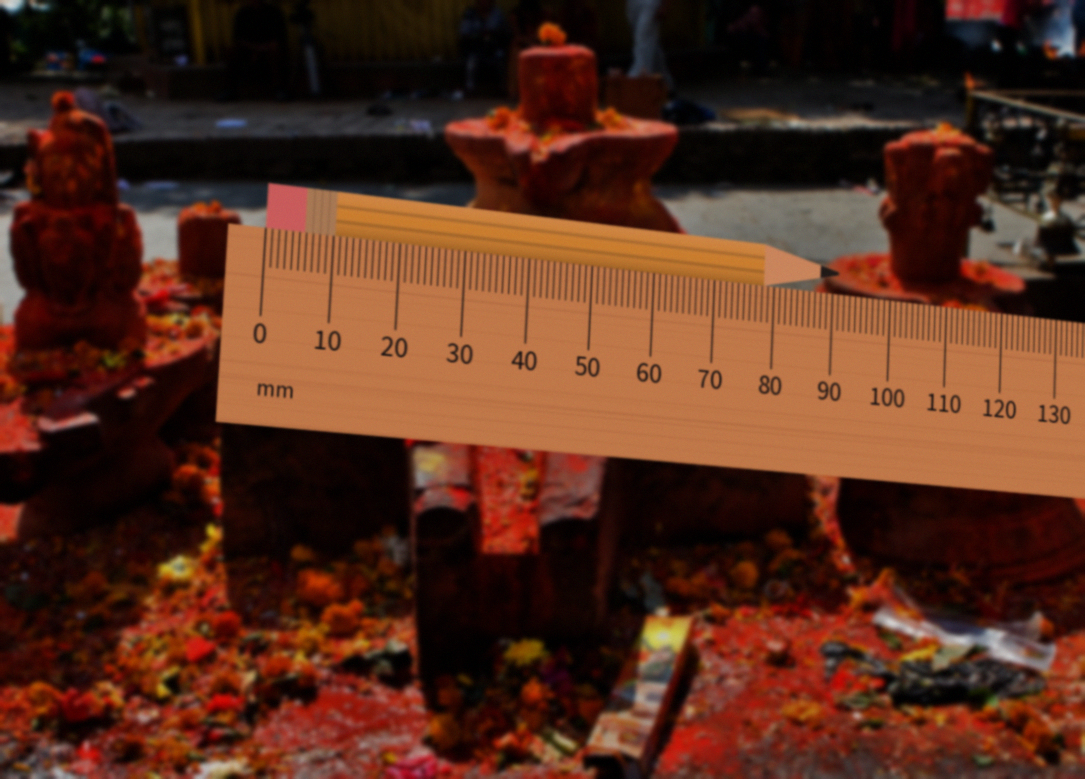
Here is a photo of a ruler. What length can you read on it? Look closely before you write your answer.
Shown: 91 mm
